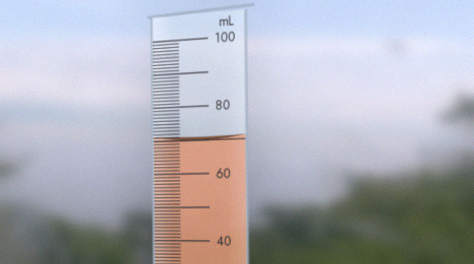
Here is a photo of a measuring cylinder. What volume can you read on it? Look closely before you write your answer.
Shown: 70 mL
